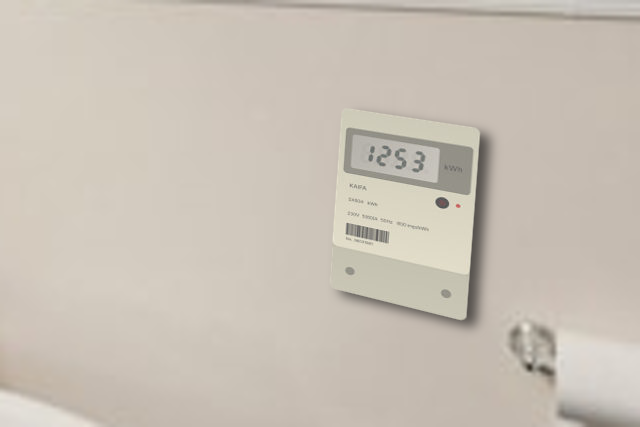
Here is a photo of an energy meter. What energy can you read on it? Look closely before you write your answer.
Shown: 1253 kWh
